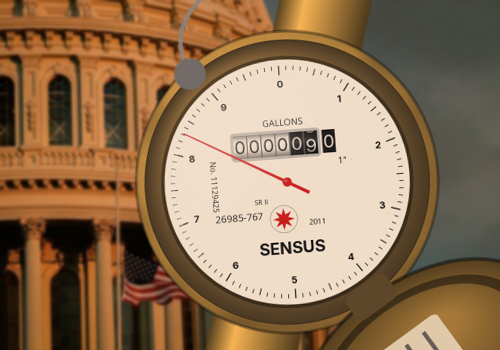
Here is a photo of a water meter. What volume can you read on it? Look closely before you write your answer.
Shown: 88.3 gal
